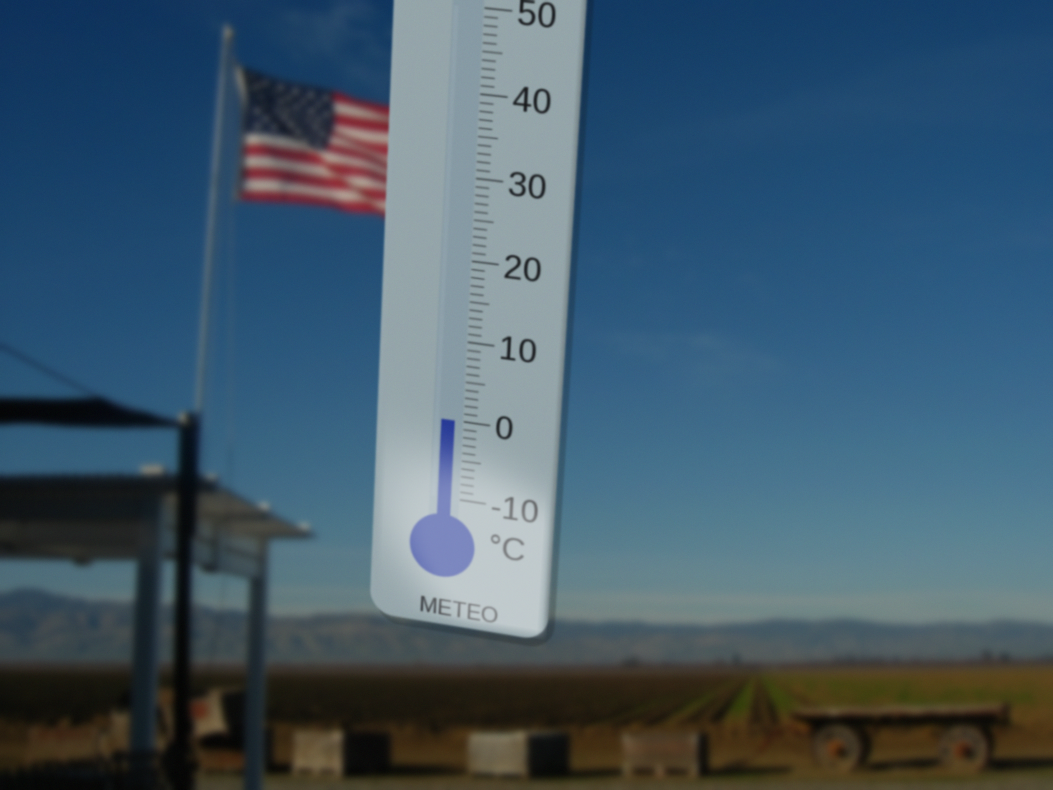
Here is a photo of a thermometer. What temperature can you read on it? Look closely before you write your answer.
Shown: 0 °C
